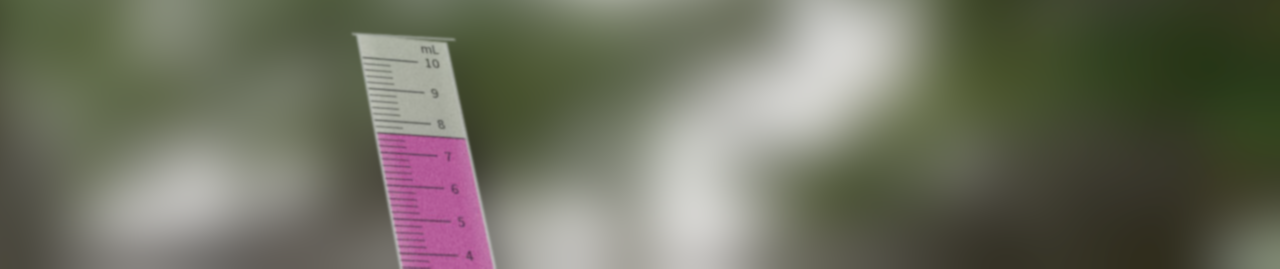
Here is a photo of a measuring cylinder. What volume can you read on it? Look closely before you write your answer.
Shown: 7.6 mL
